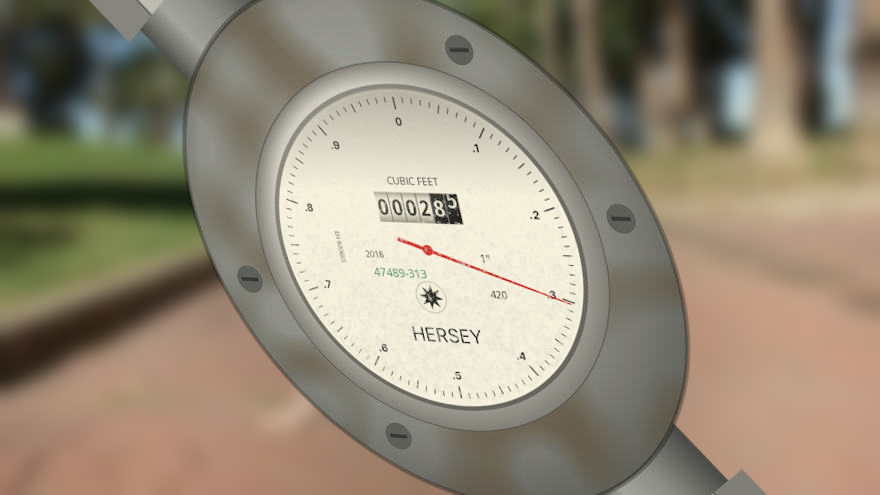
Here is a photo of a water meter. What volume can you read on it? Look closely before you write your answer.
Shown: 285.30 ft³
